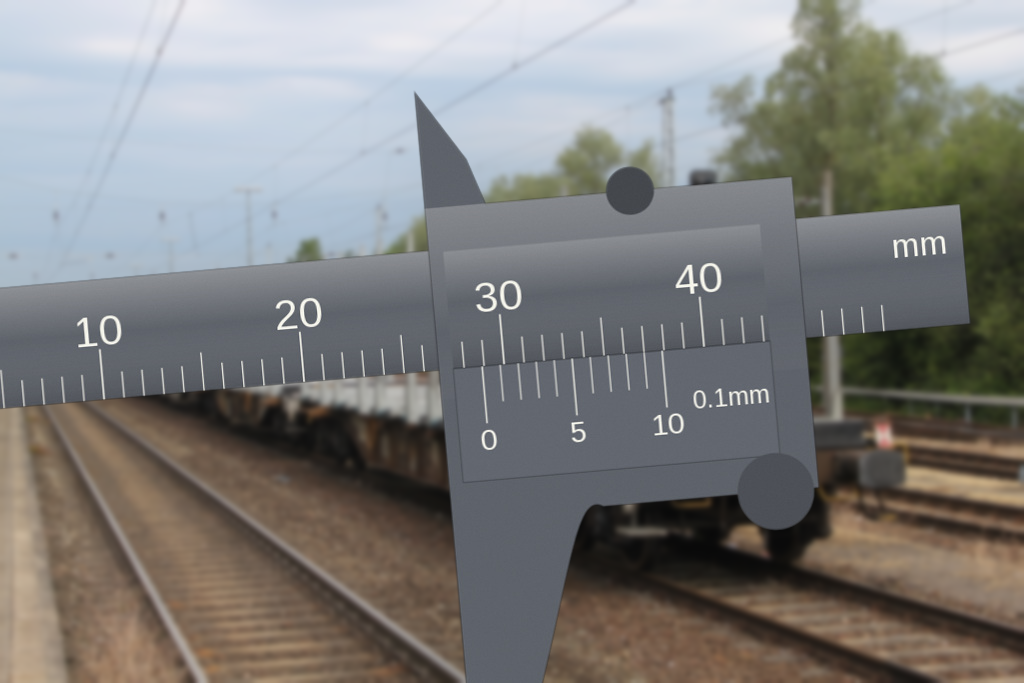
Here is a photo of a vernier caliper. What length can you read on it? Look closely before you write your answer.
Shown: 28.9 mm
